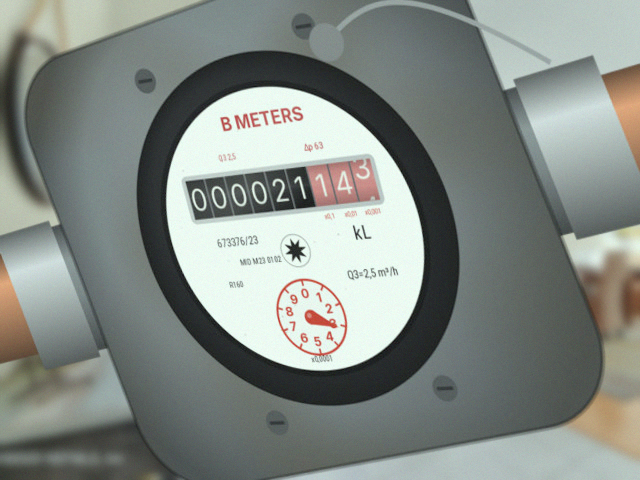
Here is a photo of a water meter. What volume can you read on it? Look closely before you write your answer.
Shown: 21.1433 kL
